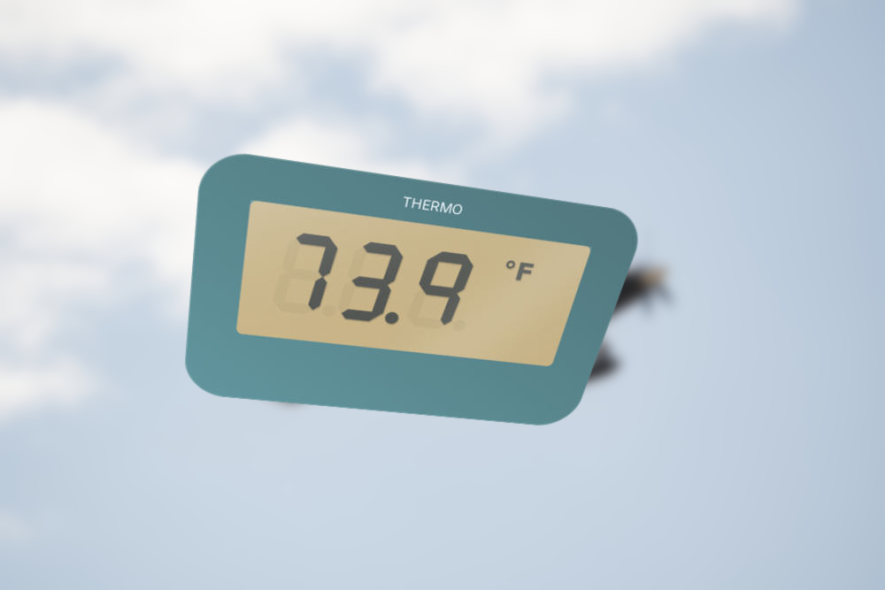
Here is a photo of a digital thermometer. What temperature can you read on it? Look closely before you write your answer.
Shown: 73.9 °F
